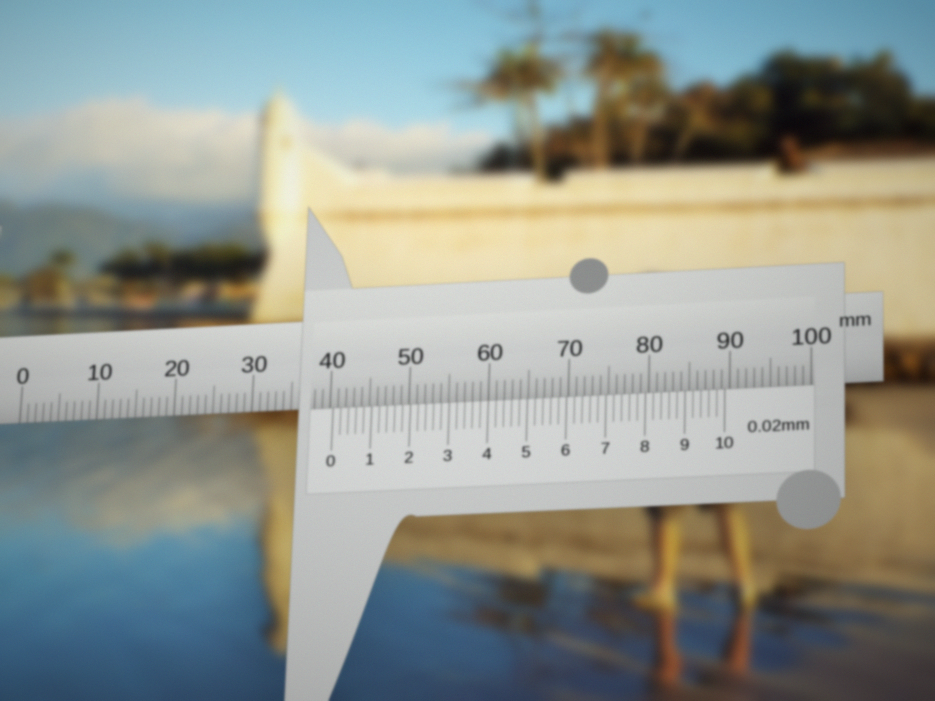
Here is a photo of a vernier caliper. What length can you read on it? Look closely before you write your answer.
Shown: 40.4 mm
